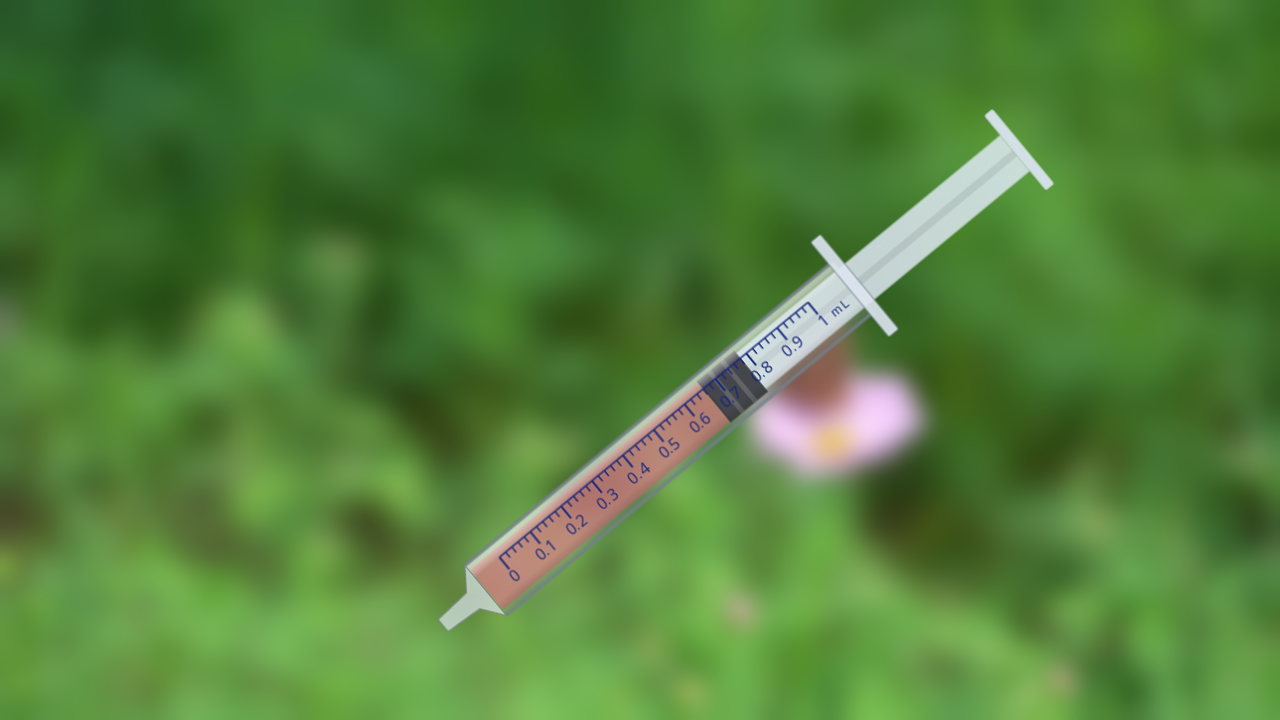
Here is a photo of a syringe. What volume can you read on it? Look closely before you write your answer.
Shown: 0.66 mL
